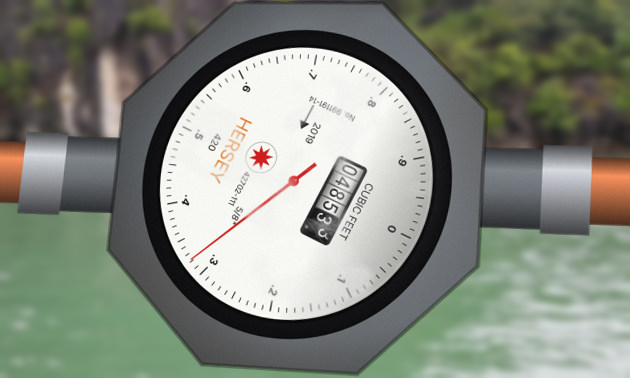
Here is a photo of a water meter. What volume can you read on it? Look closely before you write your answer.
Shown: 48533.32 ft³
